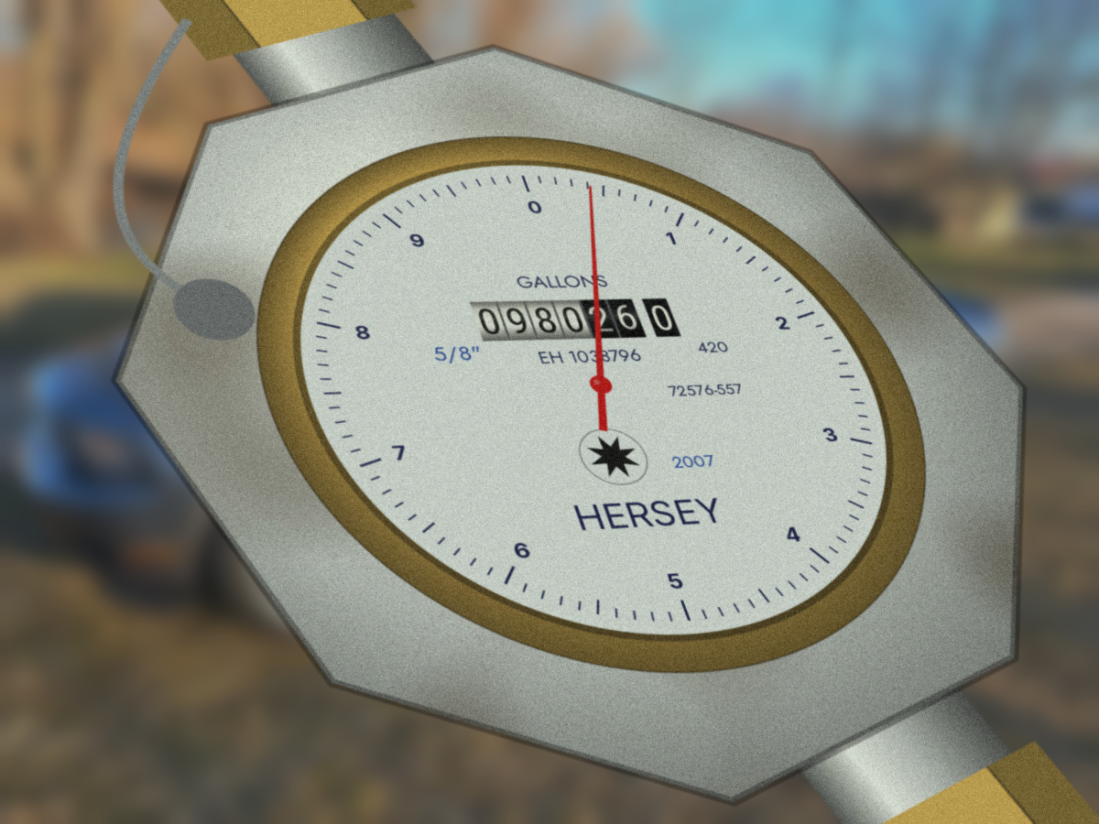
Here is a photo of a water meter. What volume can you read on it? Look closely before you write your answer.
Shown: 980260.4 gal
